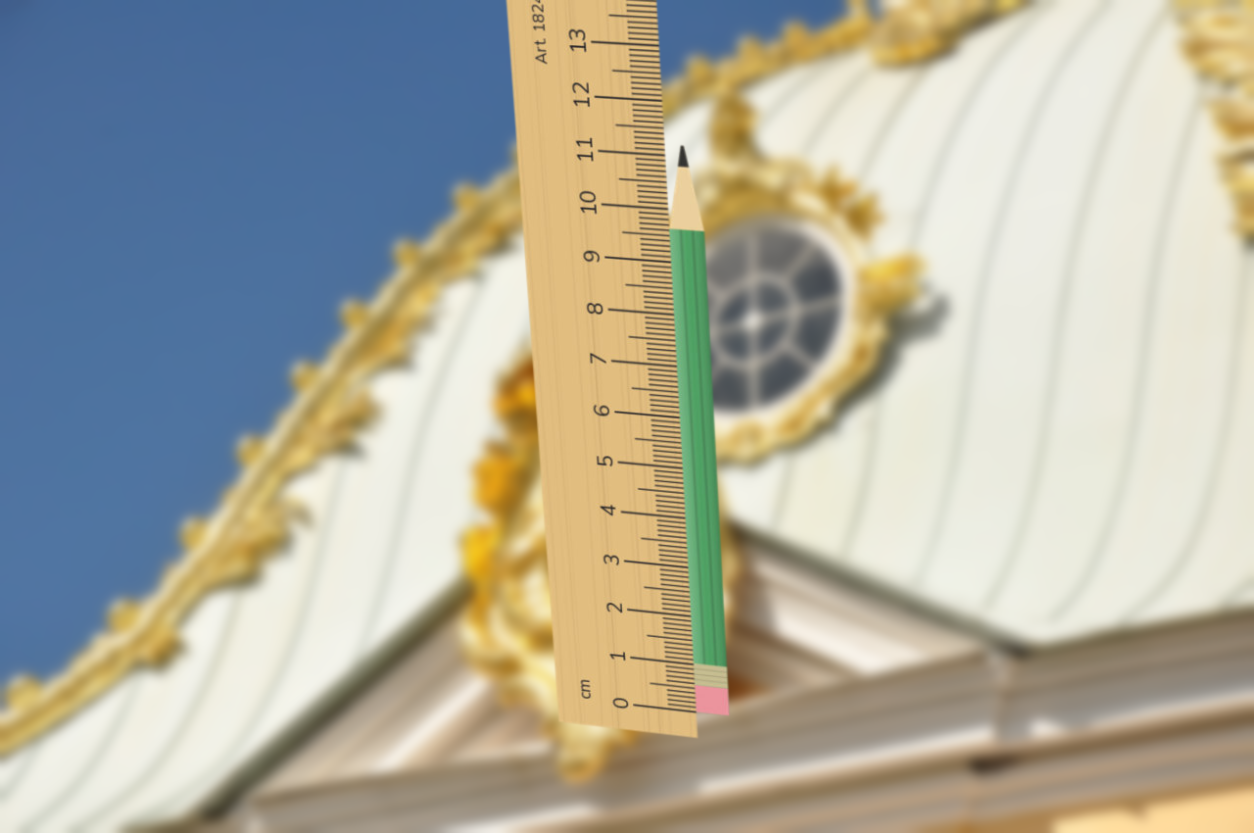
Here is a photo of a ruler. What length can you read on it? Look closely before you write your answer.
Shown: 11.2 cm
